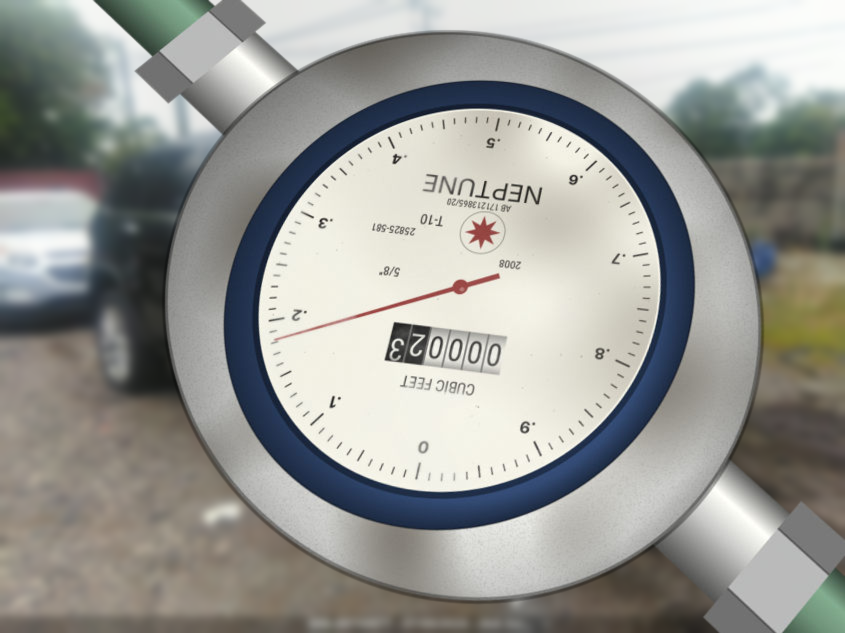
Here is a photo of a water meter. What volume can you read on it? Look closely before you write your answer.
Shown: 23.18 ft³
